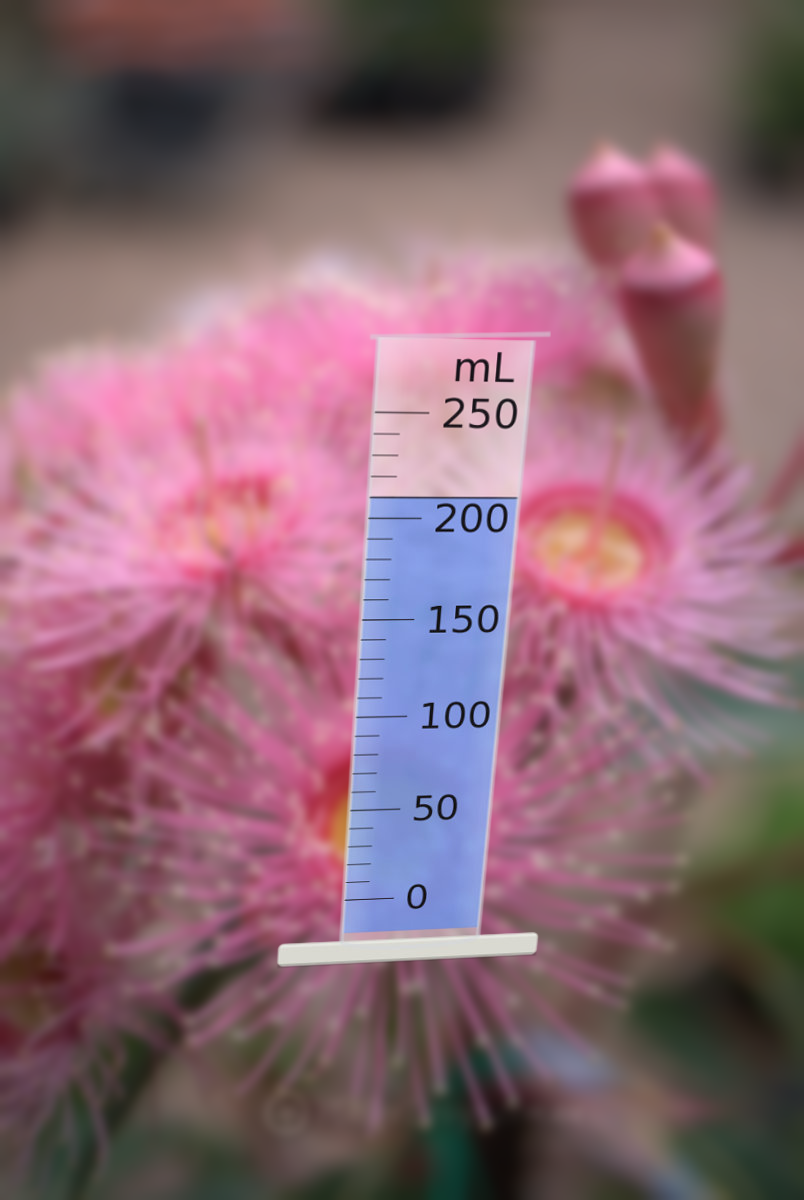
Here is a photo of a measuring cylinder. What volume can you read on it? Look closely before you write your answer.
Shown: 210 mL
